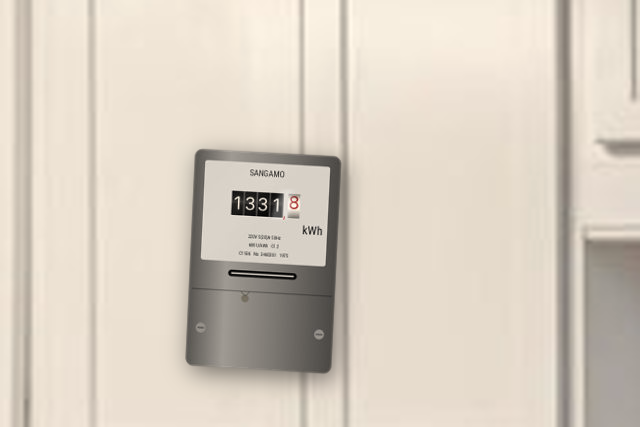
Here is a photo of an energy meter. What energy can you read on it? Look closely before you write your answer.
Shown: 1331.8 kWh
